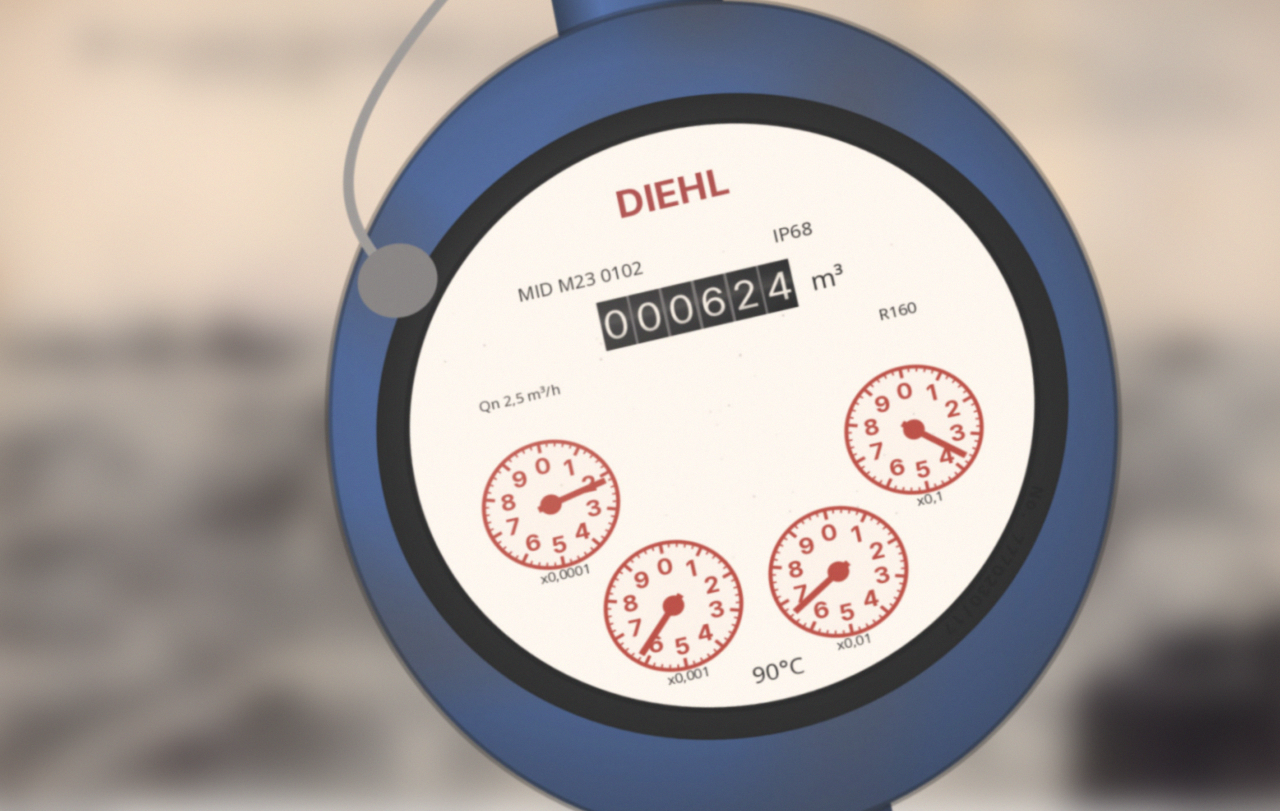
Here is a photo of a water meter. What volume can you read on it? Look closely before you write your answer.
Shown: 624.3662 m³
